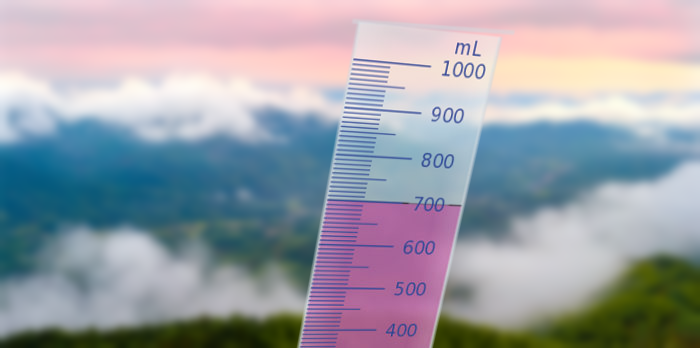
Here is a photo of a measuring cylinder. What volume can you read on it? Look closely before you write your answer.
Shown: 700 mL
